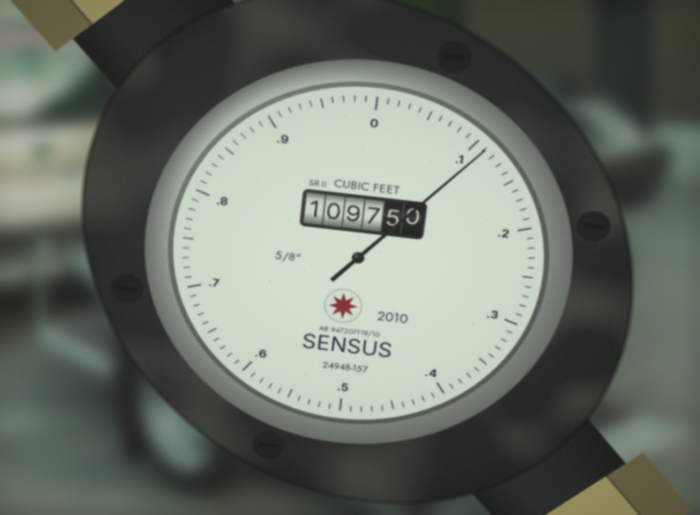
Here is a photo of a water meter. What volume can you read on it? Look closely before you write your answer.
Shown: 109750.11 ft³
